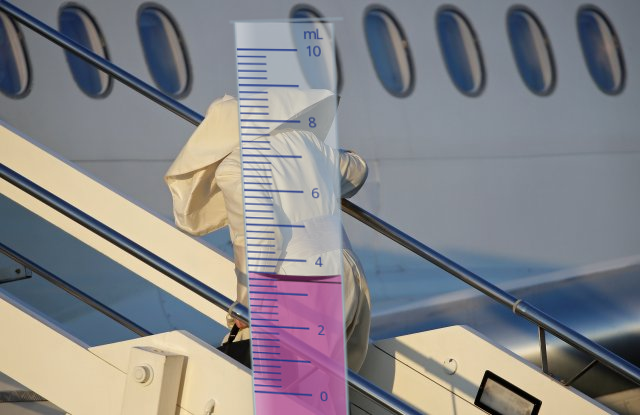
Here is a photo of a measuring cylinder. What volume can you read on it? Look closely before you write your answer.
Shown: 3.4 mL
